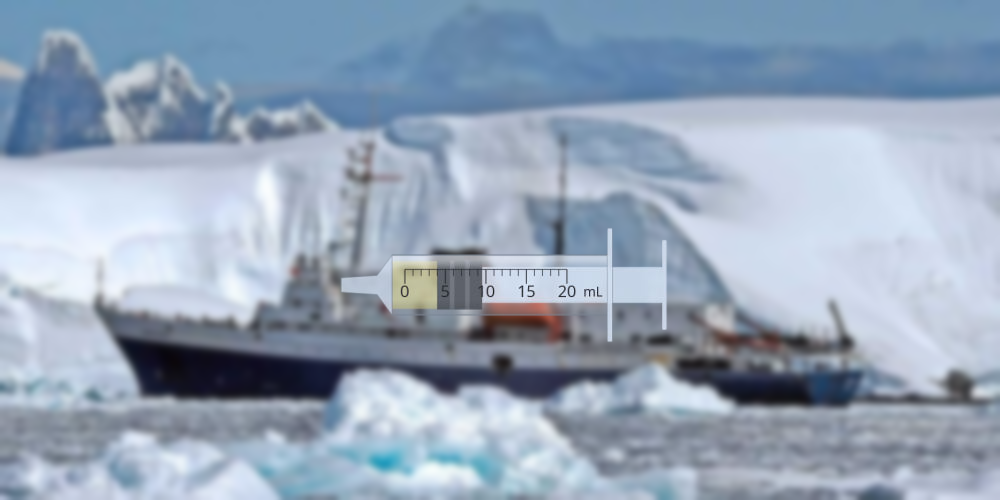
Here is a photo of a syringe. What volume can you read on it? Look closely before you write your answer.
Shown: 4 mL
